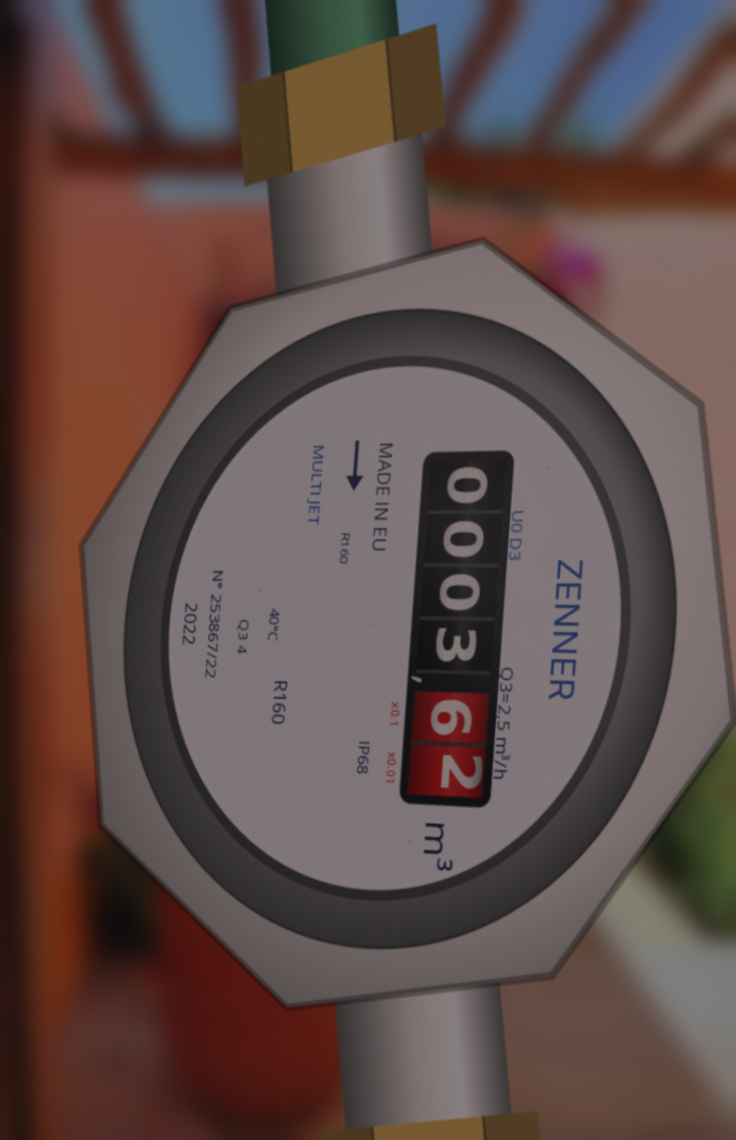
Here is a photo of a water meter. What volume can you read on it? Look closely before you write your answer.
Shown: 3.62 m³
